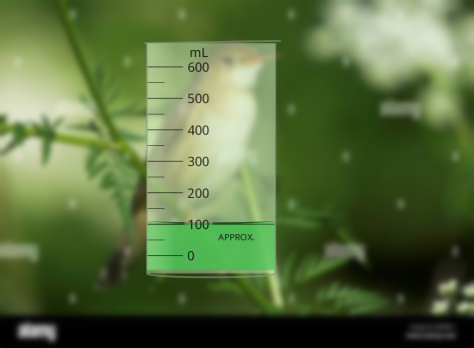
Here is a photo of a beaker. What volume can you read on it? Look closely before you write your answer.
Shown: 100 mL
